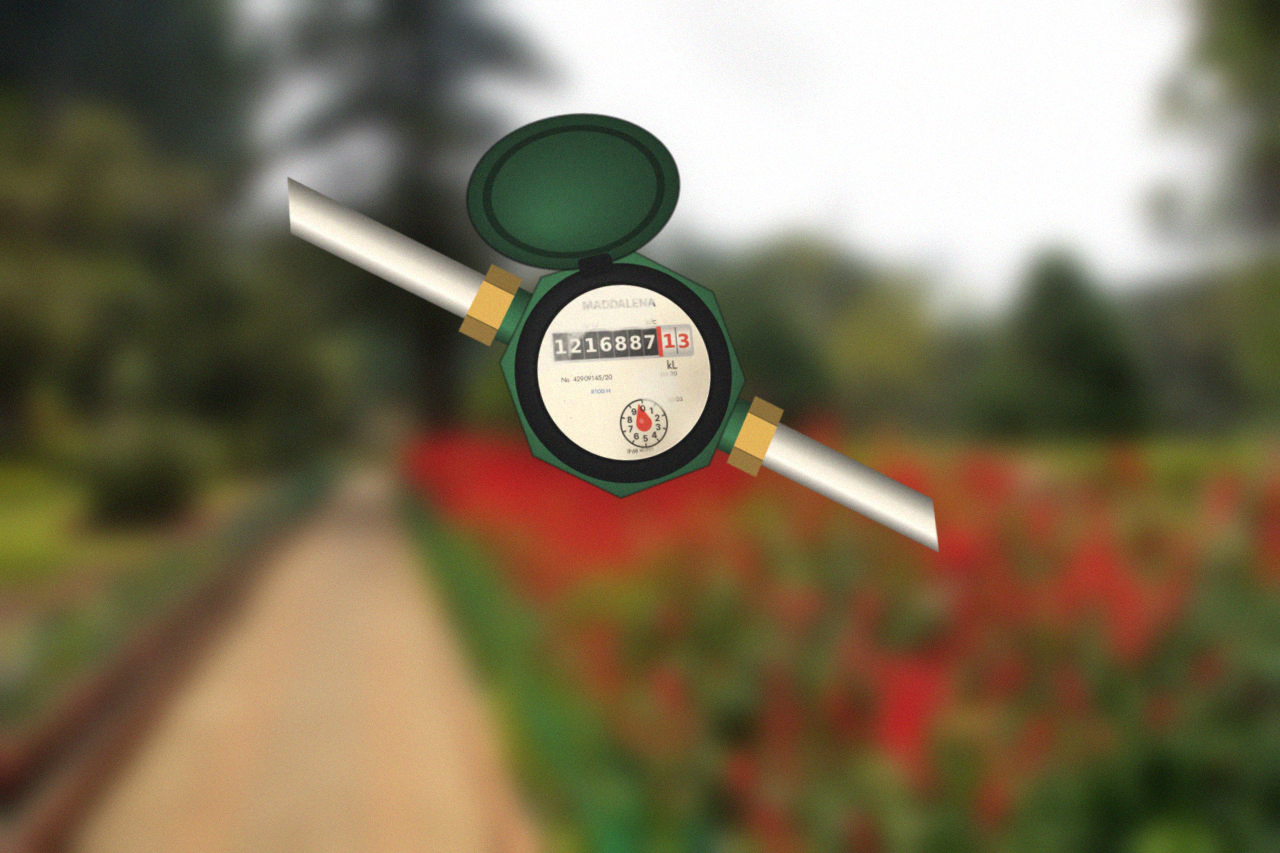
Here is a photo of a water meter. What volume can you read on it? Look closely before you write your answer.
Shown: 1216887.129 kL
